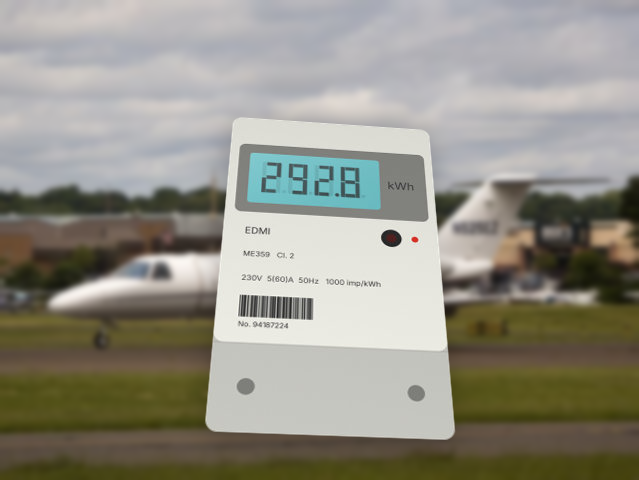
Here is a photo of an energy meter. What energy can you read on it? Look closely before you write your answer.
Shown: 292.8 kWh
